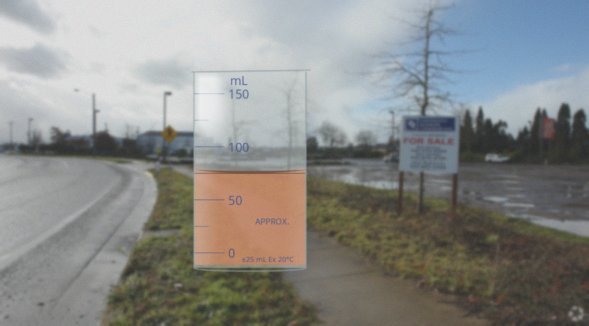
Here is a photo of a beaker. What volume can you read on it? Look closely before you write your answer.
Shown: 75 mL
